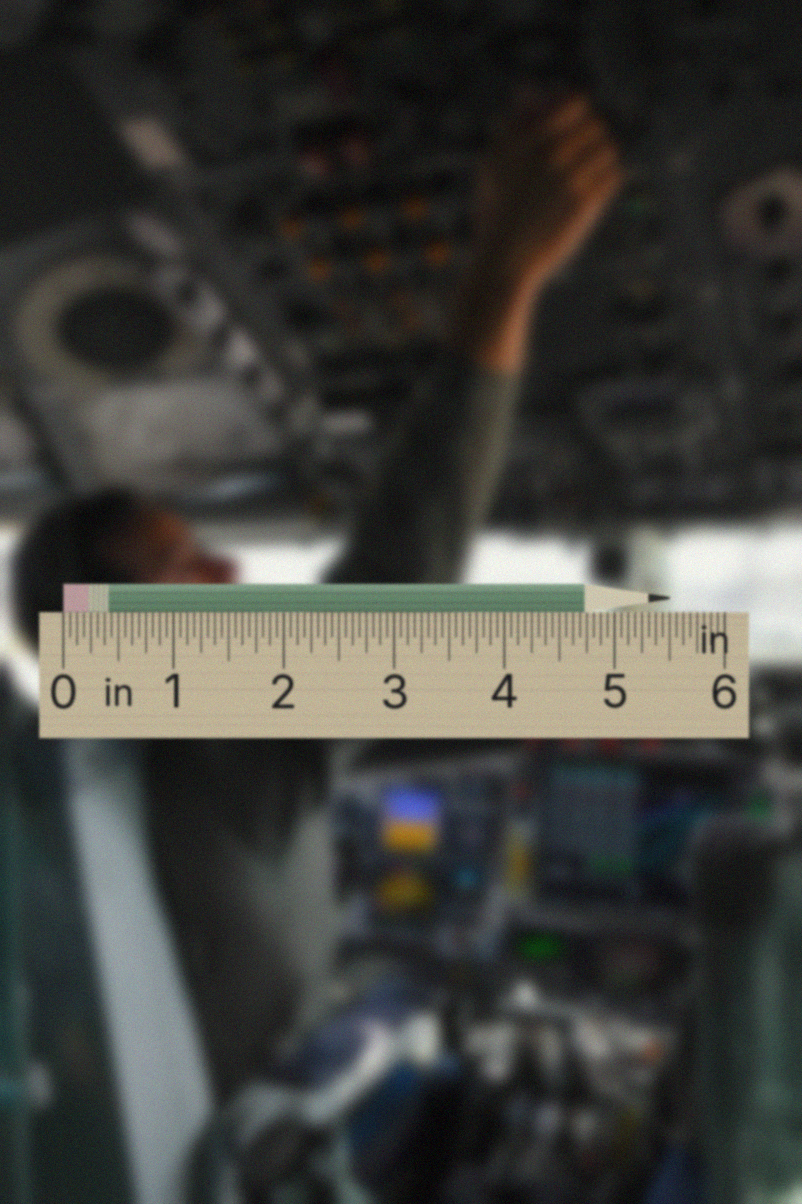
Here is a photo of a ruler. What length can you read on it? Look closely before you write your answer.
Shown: 5.5 in
